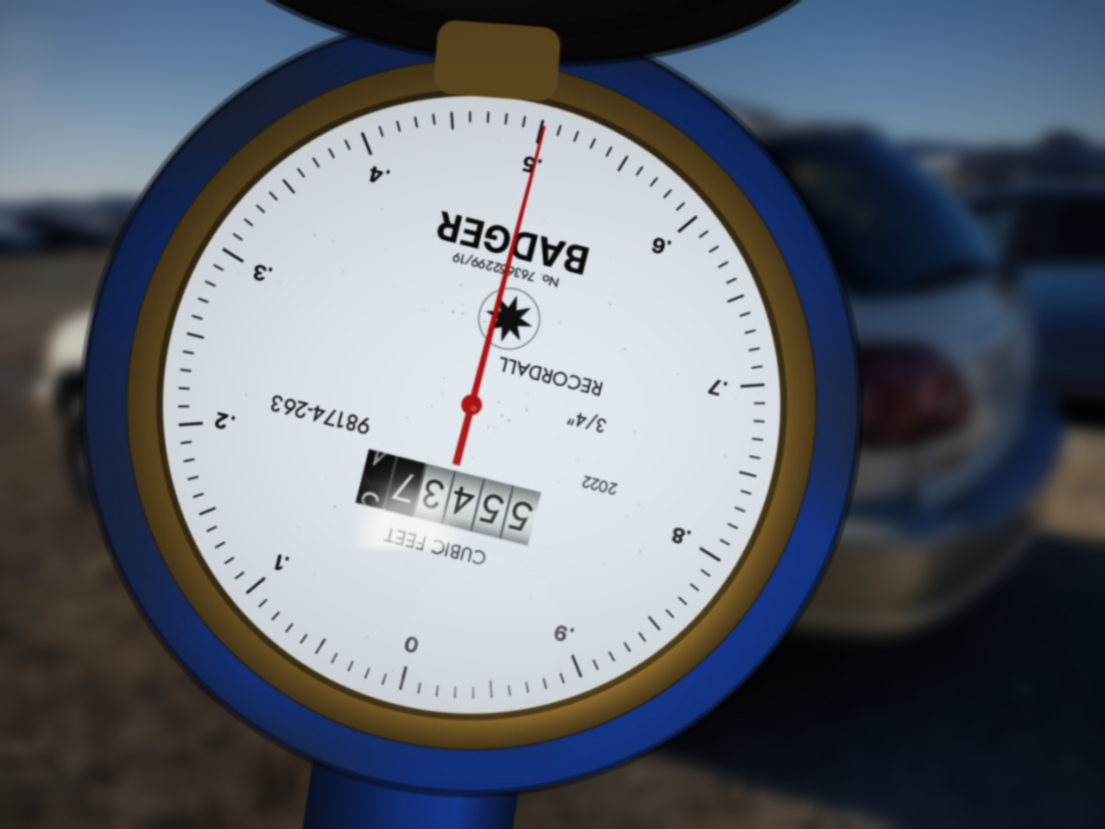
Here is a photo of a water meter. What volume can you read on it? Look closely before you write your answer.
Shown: 554373.50 ft³
